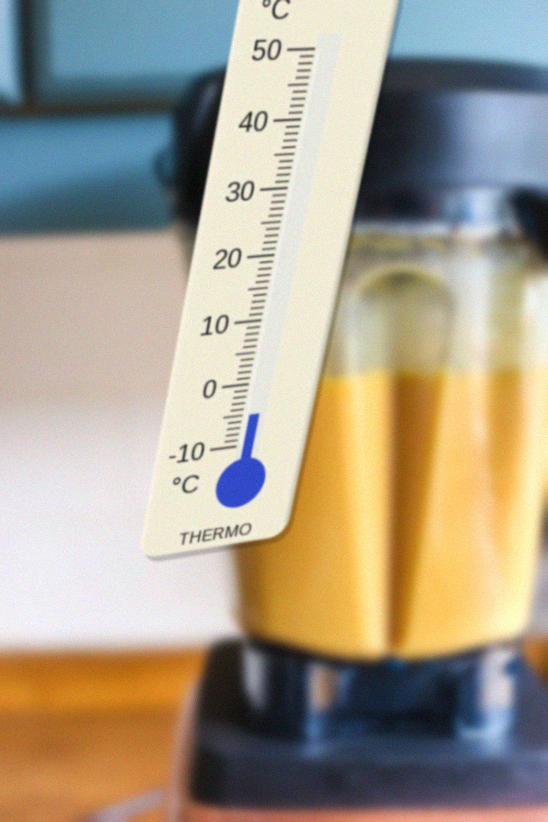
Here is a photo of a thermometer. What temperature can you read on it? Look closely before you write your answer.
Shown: -5 °C
